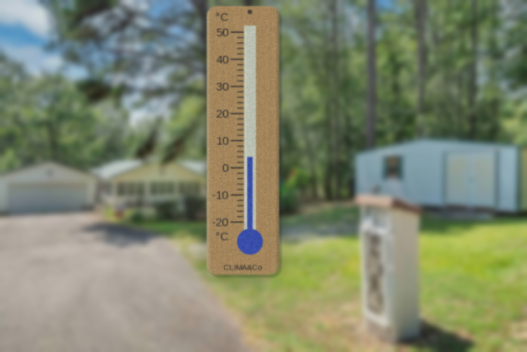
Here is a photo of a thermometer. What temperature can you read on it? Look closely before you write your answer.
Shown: 4 °C
